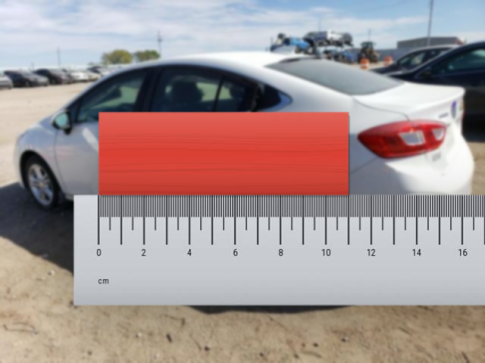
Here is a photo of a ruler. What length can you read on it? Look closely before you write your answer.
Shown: 11 cm
